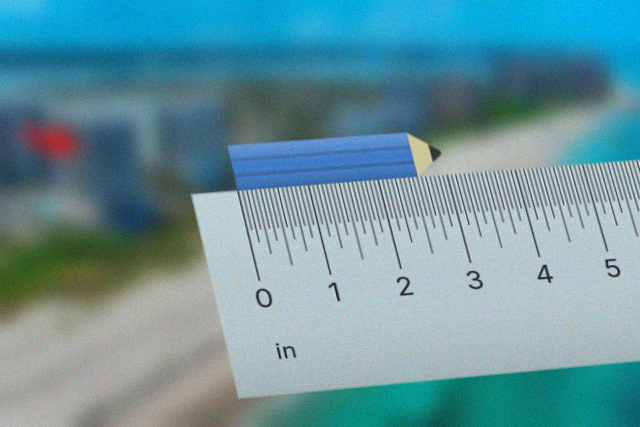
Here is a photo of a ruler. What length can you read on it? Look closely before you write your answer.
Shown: 3 in
